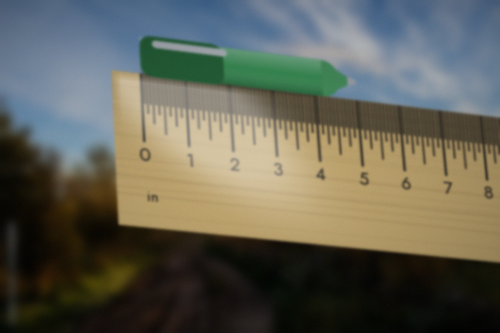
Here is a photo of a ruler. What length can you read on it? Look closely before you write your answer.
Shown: 5 in
